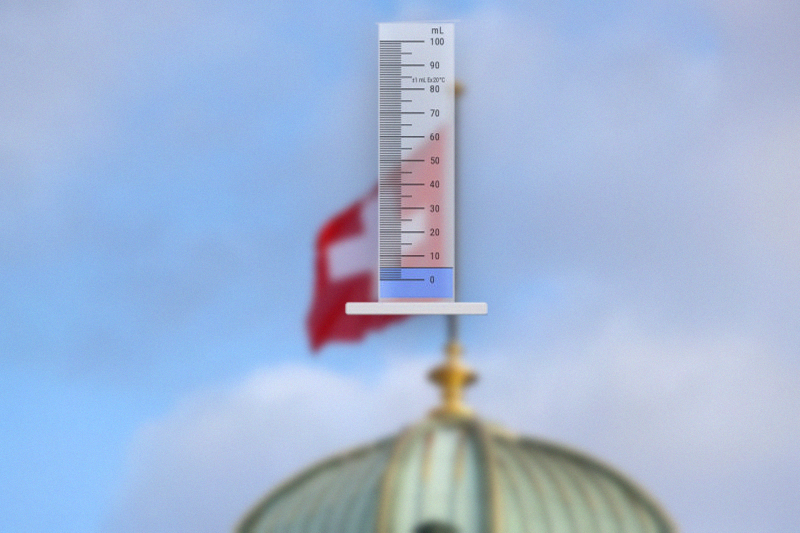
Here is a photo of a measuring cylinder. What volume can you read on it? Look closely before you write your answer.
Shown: 5 mL
